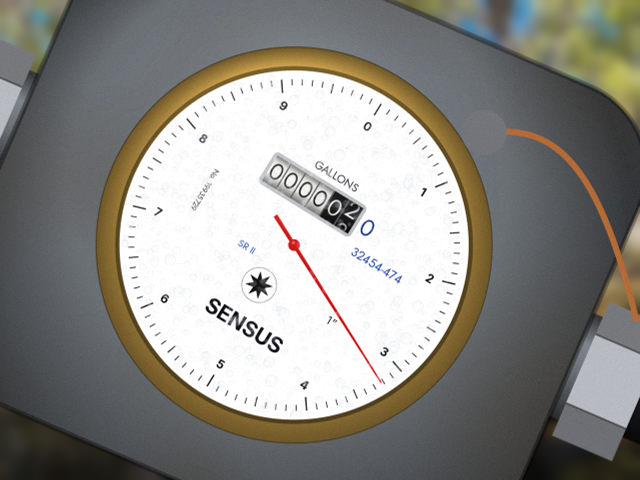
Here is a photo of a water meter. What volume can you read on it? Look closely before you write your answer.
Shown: 23.2 gal
